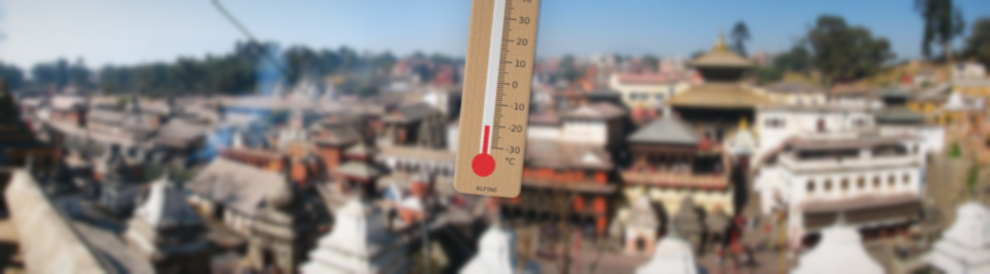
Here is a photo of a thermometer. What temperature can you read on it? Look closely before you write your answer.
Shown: -20 °C
